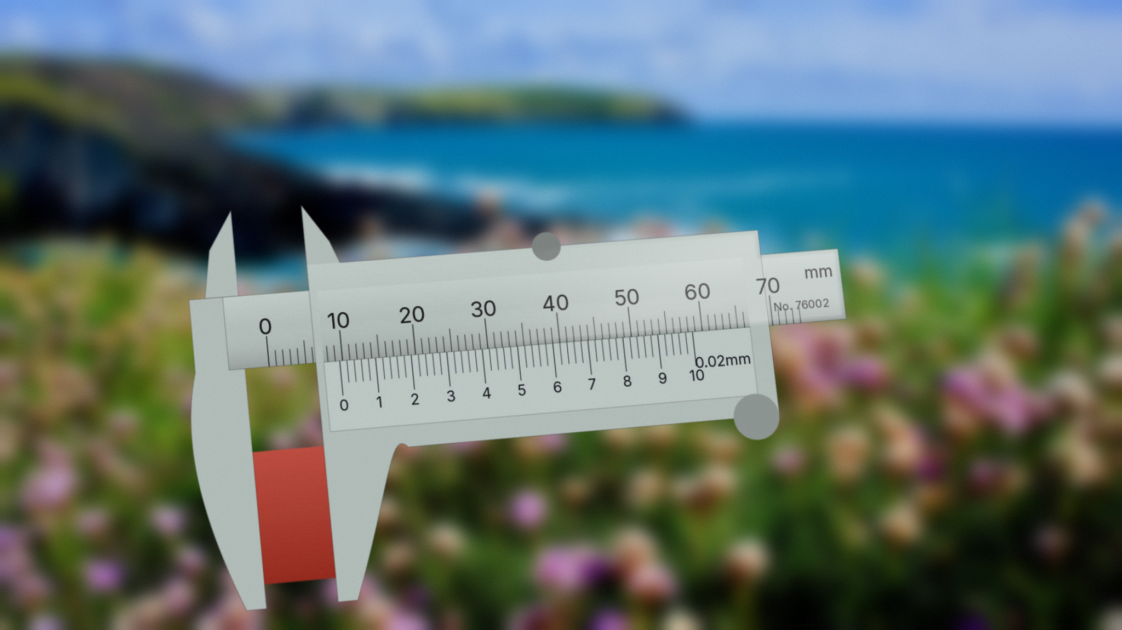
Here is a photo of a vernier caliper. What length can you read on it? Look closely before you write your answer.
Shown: 9.6 mm
